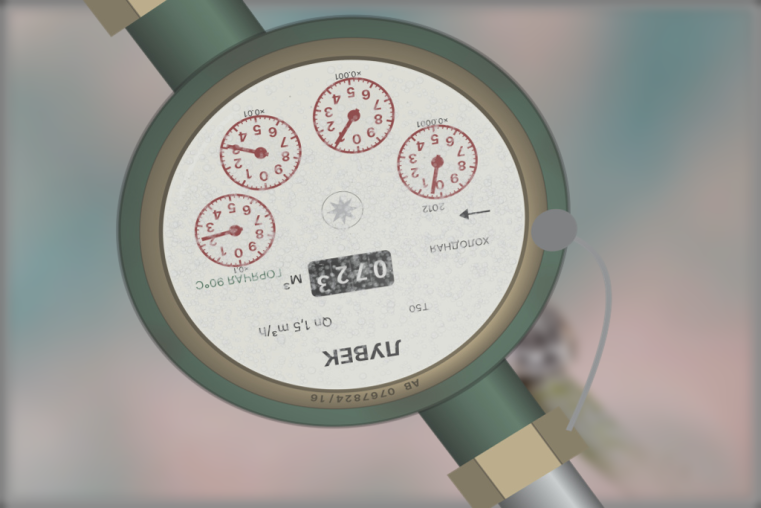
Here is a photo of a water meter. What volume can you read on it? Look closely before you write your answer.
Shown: 723.2310 m³
